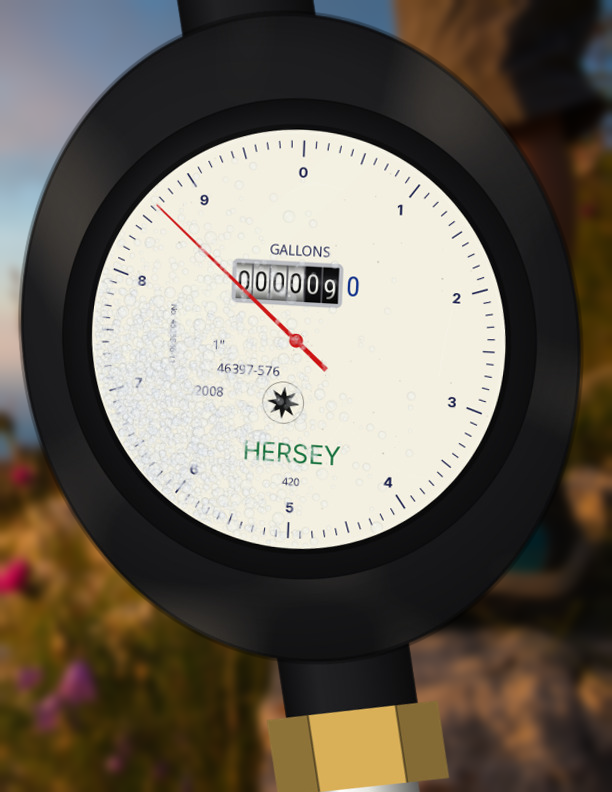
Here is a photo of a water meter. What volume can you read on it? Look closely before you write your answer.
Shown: 88.6 gal
